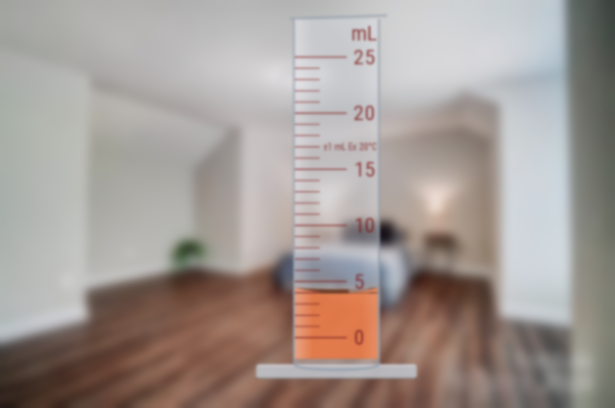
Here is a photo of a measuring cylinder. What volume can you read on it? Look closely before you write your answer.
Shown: 4 mL
